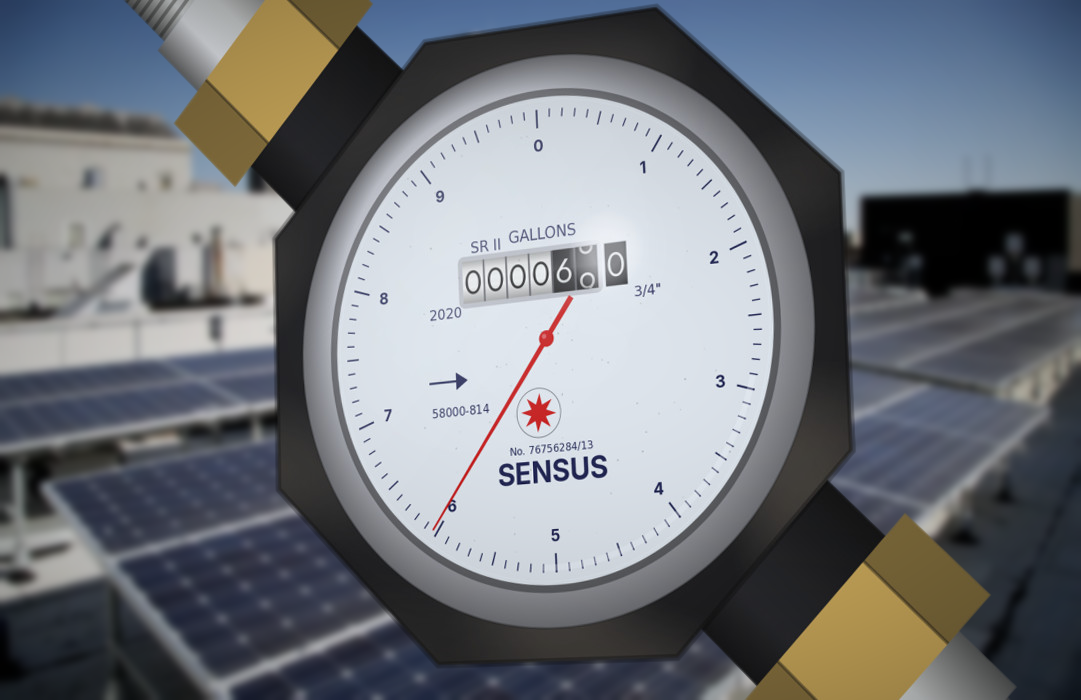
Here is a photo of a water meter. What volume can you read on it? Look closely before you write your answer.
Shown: 686.0 gal
